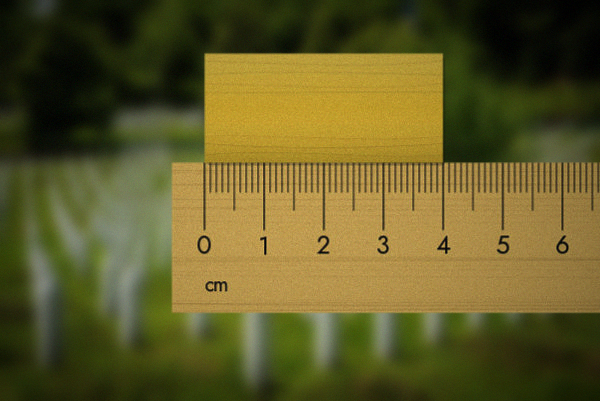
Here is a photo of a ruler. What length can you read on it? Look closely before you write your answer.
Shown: 4 cm
